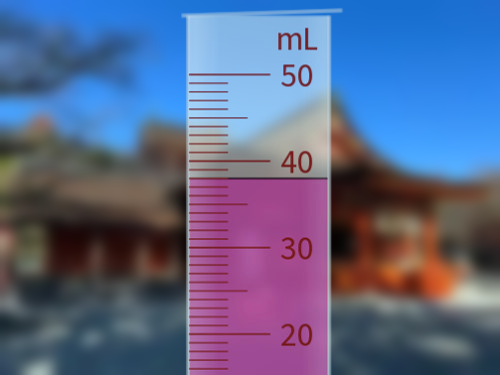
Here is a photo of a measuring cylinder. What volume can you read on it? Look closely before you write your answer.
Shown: 38 mL
